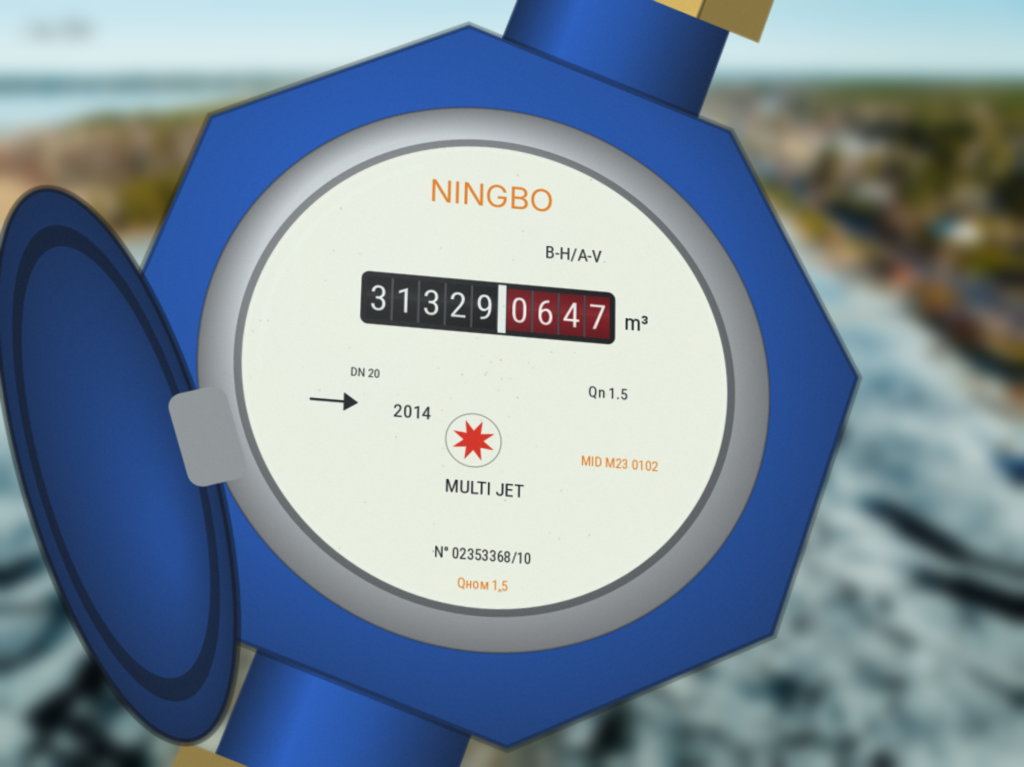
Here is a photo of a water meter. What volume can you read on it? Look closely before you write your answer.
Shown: 31329.0647 m³
